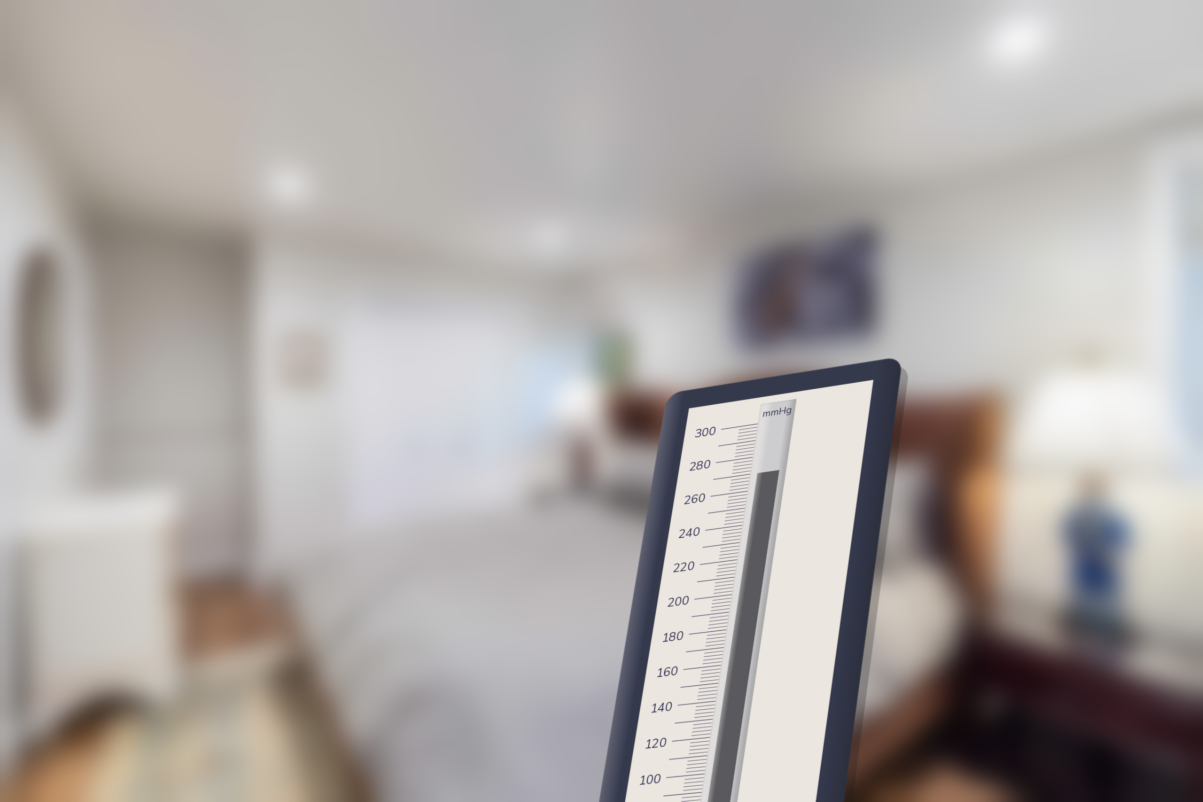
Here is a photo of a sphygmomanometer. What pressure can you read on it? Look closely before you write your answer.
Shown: 270 mmHg
